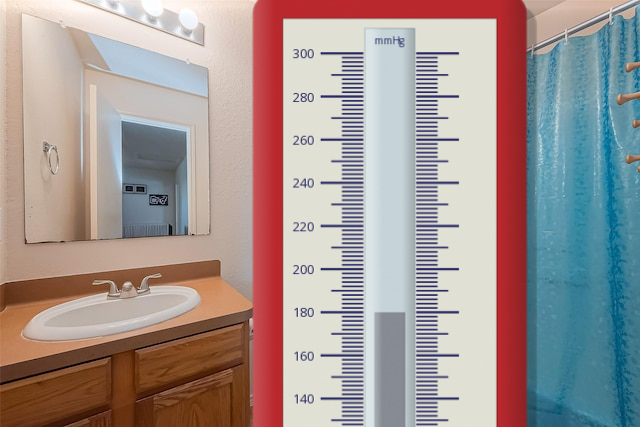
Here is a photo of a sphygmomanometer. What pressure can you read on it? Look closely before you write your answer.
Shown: 180 mmHg
